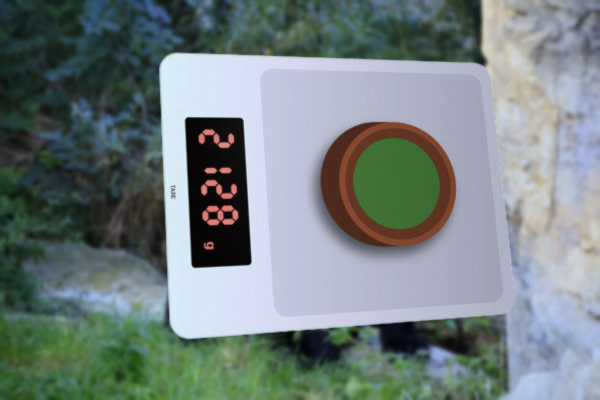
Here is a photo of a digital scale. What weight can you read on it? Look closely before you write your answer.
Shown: 2128 g
